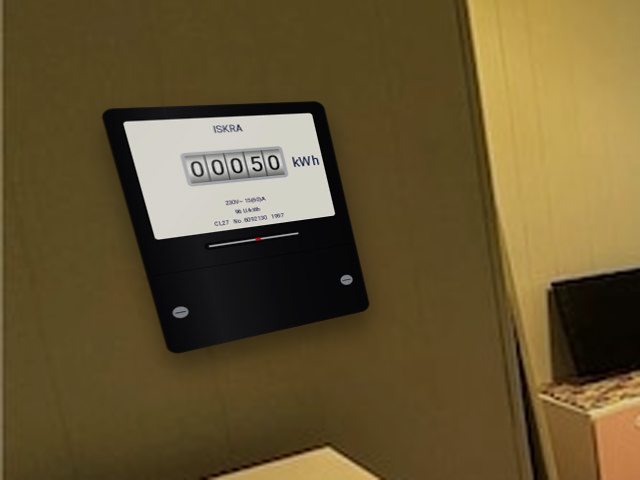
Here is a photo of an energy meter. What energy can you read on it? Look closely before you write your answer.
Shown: 50 kWh
